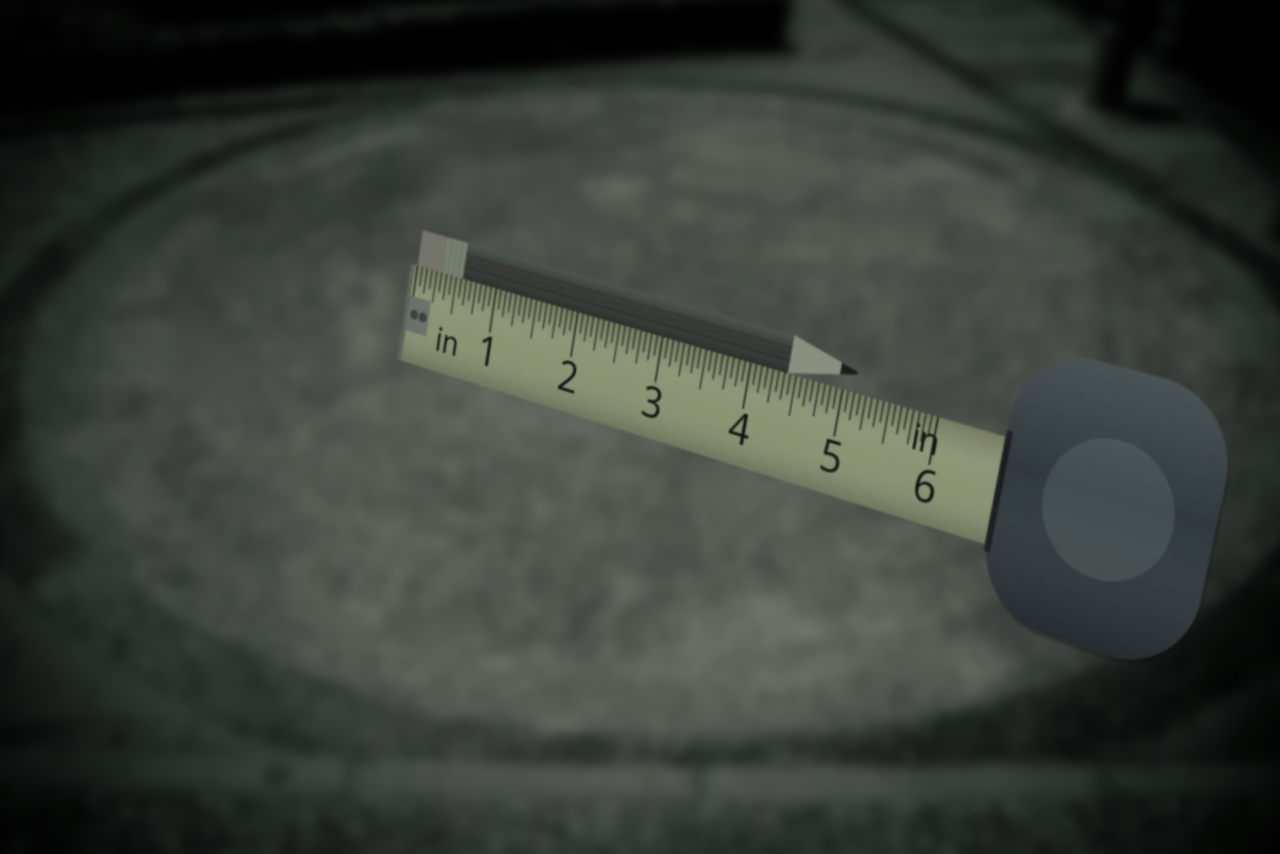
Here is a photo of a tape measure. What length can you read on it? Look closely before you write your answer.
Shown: 5.125 in
